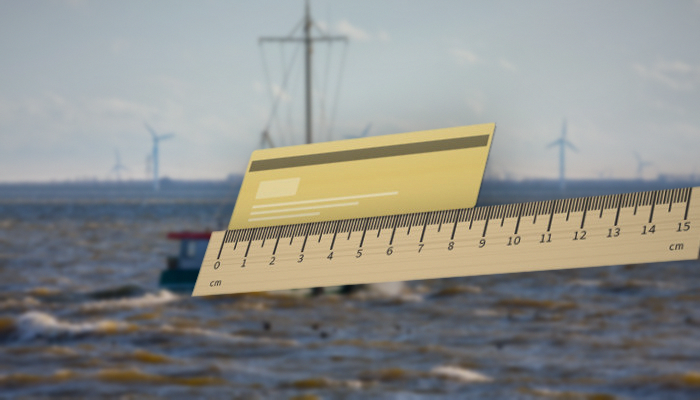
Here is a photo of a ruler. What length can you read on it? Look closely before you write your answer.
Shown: 8.5 cm
